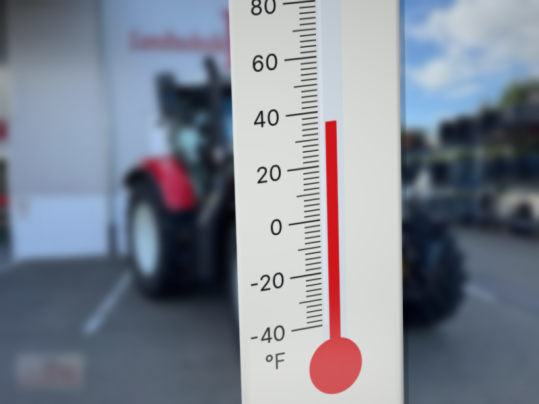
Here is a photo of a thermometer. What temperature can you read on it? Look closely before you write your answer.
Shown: 36 °F
